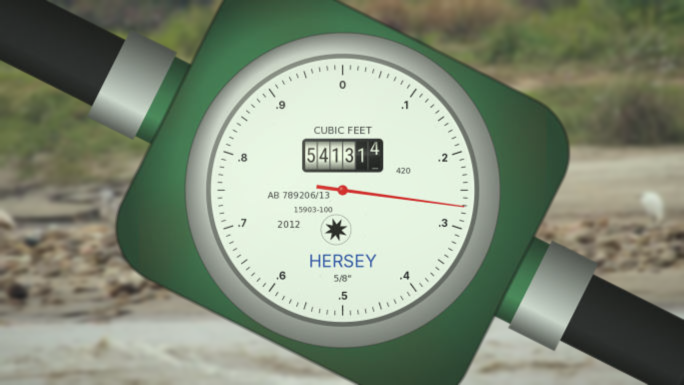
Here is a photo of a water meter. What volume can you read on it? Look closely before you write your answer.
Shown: 541314.27 ft³
